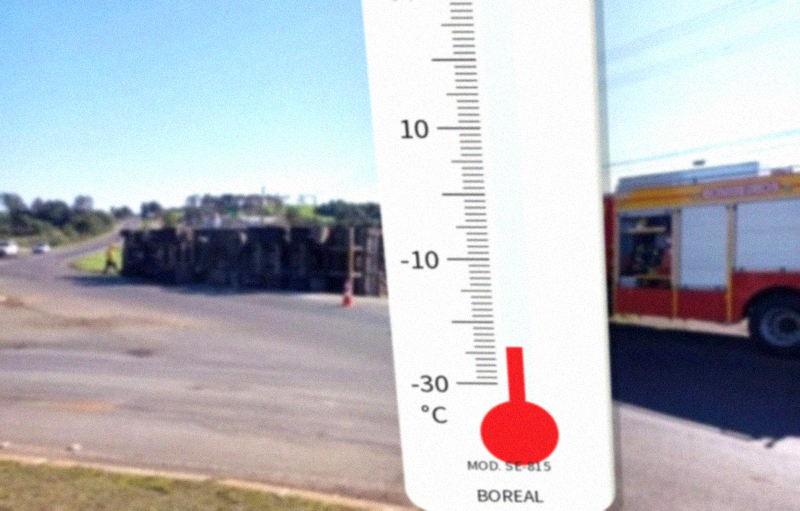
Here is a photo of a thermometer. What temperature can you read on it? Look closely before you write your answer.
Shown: -24 °C
